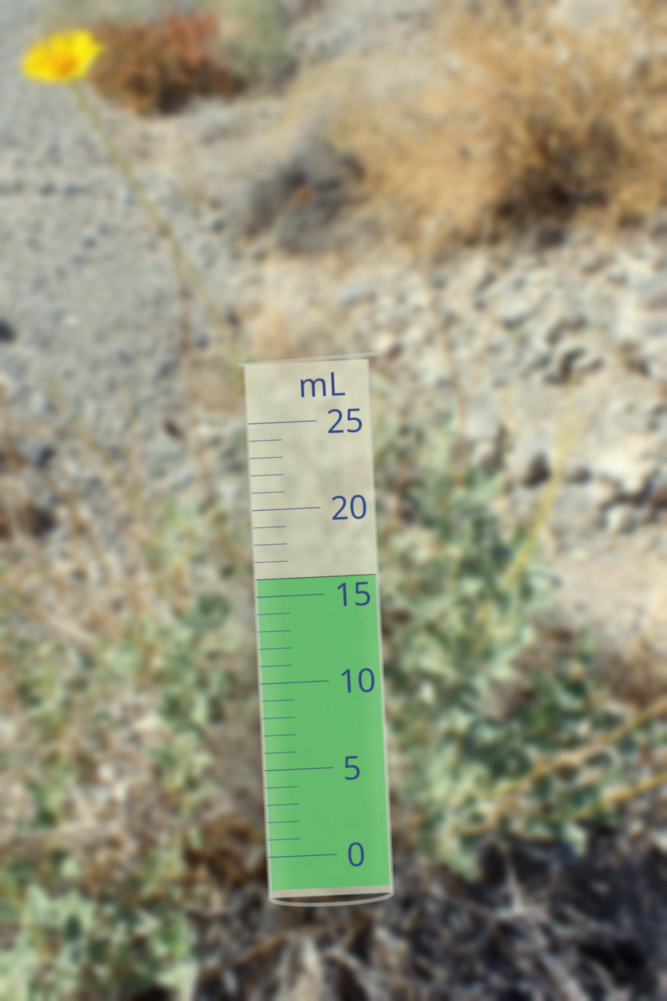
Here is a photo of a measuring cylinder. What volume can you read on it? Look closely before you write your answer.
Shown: 16 mL
